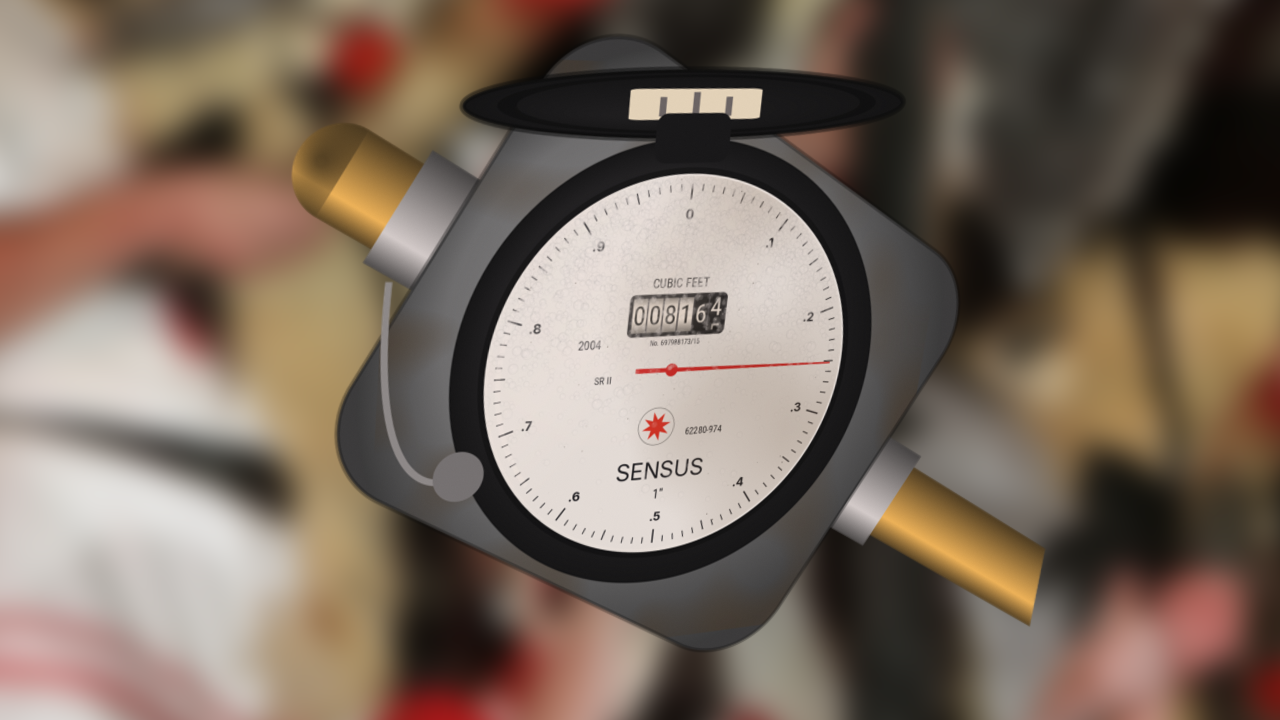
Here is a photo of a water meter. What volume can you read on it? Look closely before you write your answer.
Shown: 8164.25 ft³
